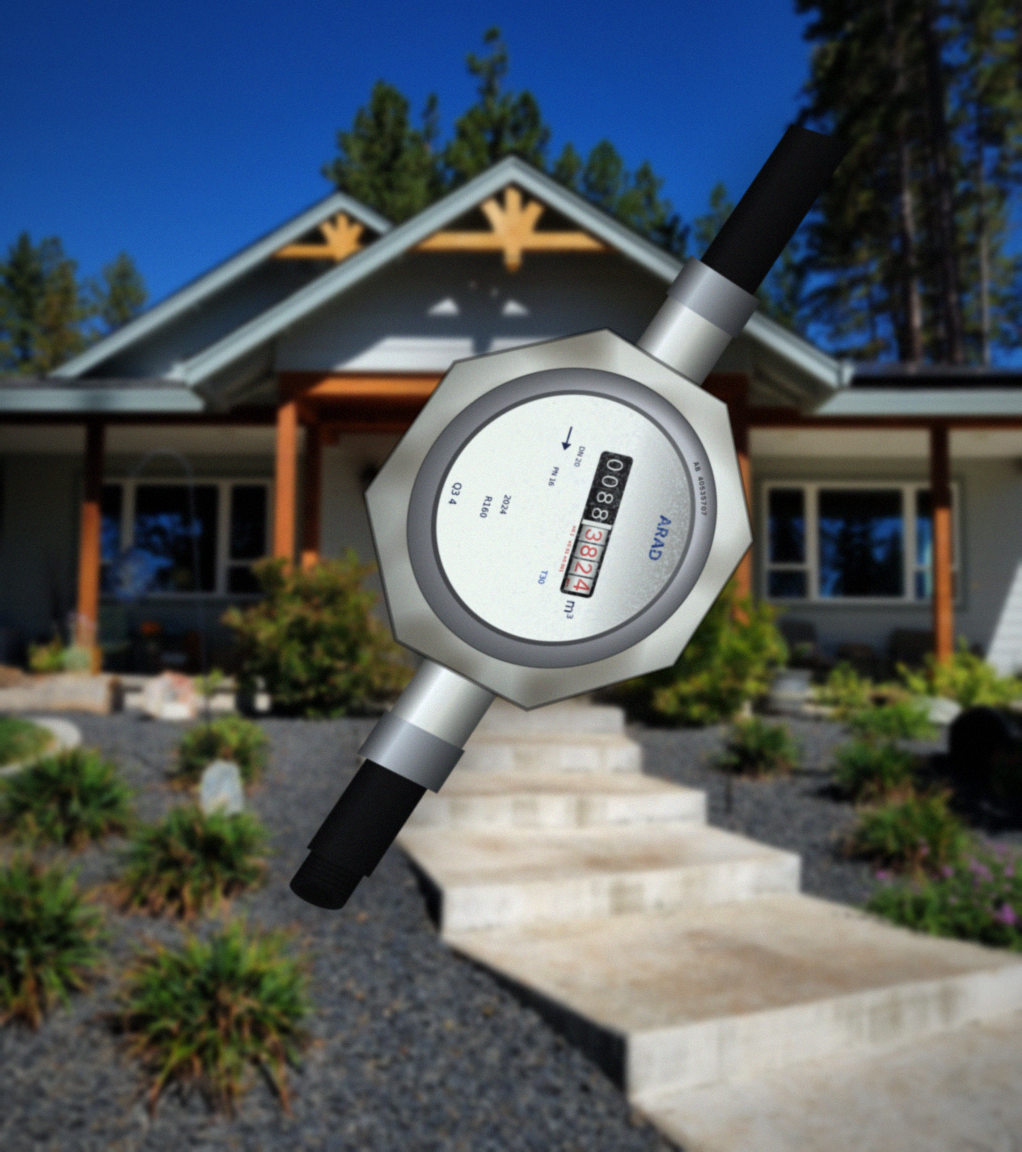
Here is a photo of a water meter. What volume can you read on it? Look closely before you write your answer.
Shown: 88.3824 m³
